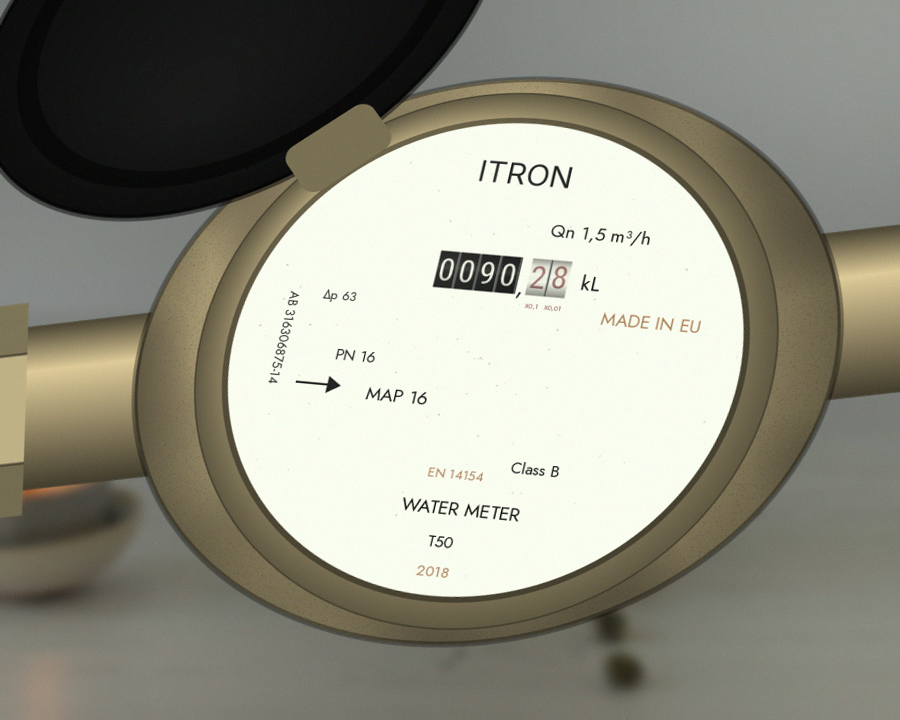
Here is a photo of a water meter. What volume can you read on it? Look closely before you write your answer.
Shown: 90.28 kL
